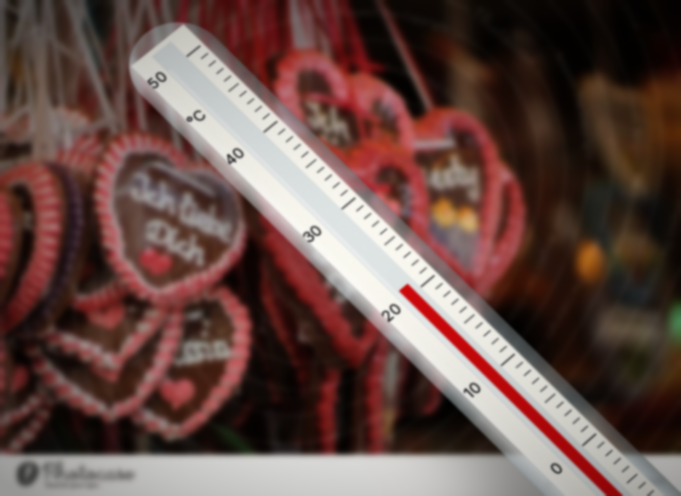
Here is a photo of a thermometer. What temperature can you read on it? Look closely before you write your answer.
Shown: 21 °C
